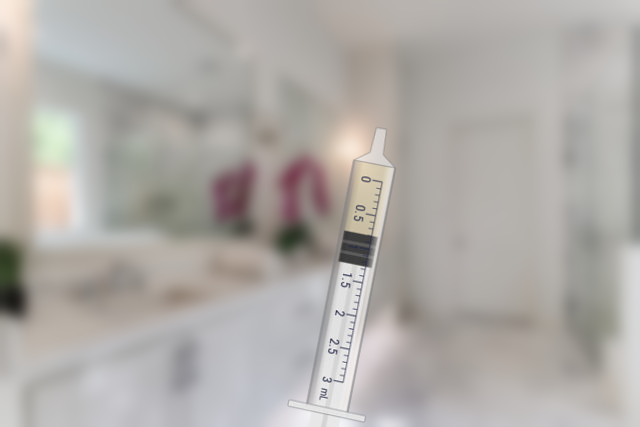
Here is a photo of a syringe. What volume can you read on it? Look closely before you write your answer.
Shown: 0.8 mL
